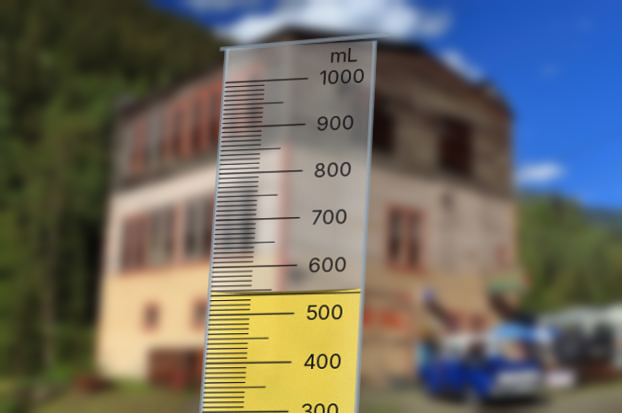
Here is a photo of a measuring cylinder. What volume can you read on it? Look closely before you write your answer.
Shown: 540 mL
